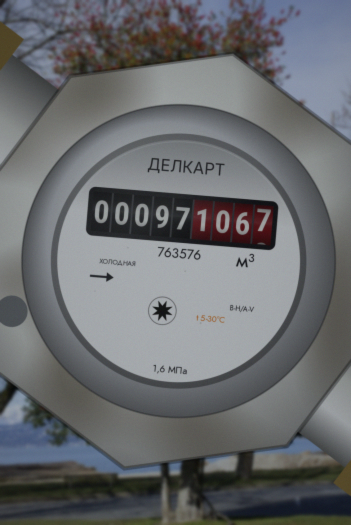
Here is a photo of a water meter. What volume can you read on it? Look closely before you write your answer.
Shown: 97.1067 m³
